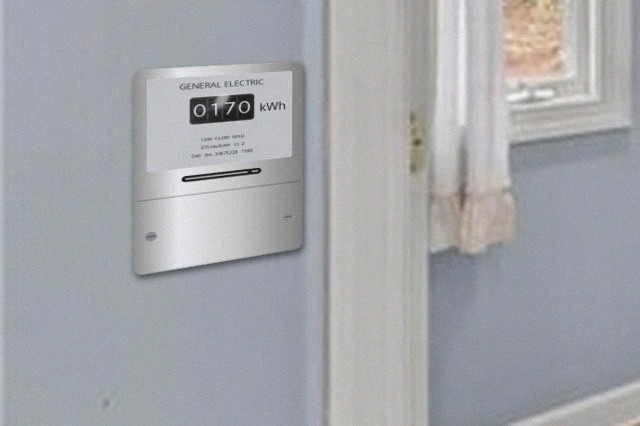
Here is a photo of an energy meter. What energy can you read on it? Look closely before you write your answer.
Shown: 170 kWh
